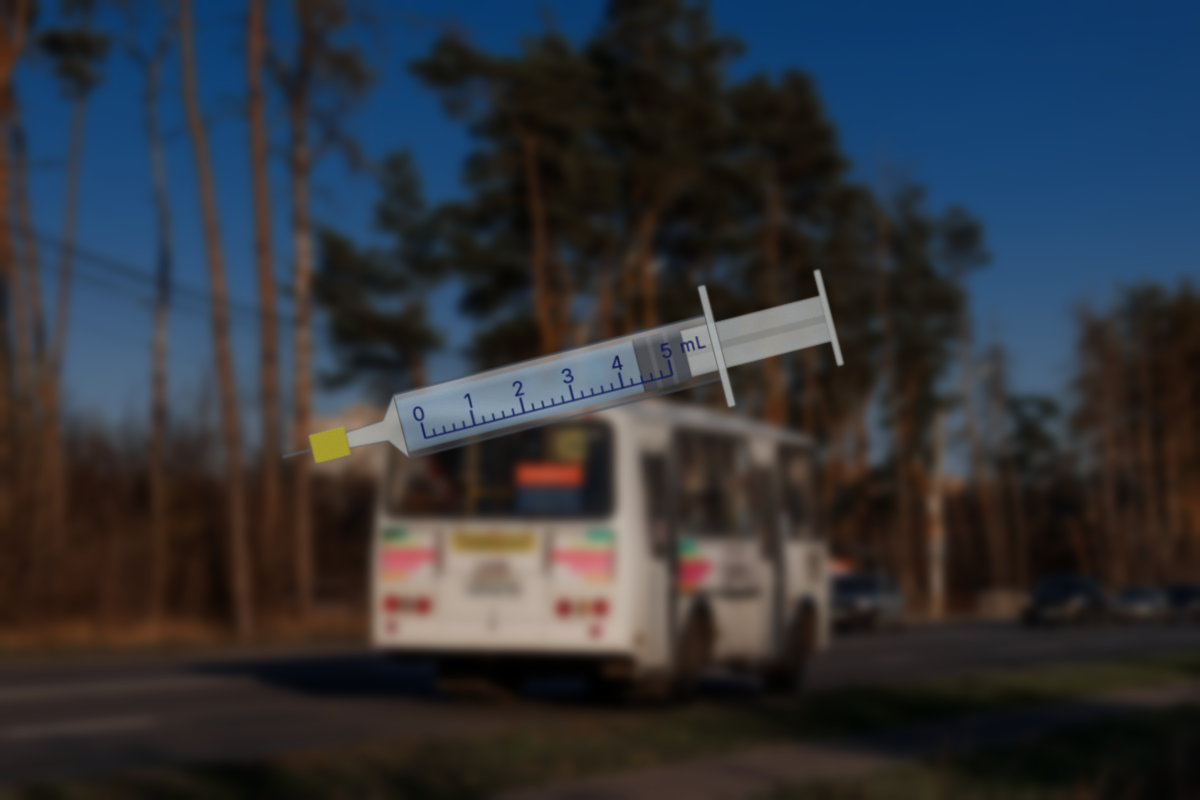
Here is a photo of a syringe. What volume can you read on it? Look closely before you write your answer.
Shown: 4.4 mL
